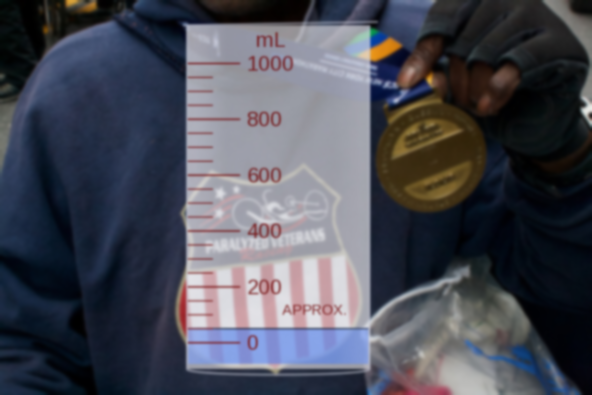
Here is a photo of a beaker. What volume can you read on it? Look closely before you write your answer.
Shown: 50 mL
